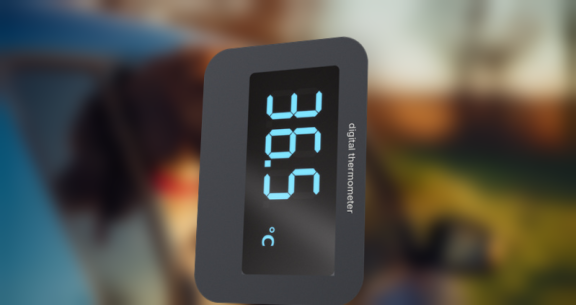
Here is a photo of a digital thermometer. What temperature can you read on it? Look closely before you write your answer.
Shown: 36.5 °C
